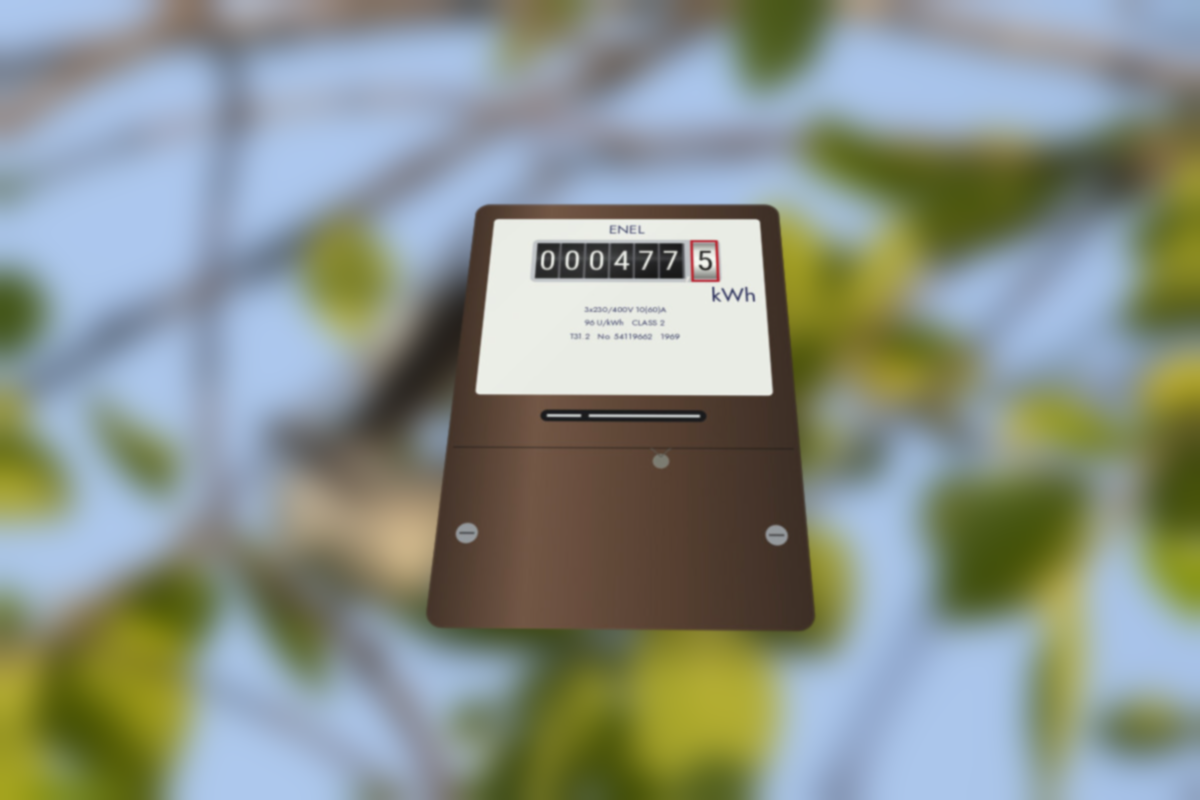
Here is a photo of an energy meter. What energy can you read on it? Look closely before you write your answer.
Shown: 477.5 kWh
